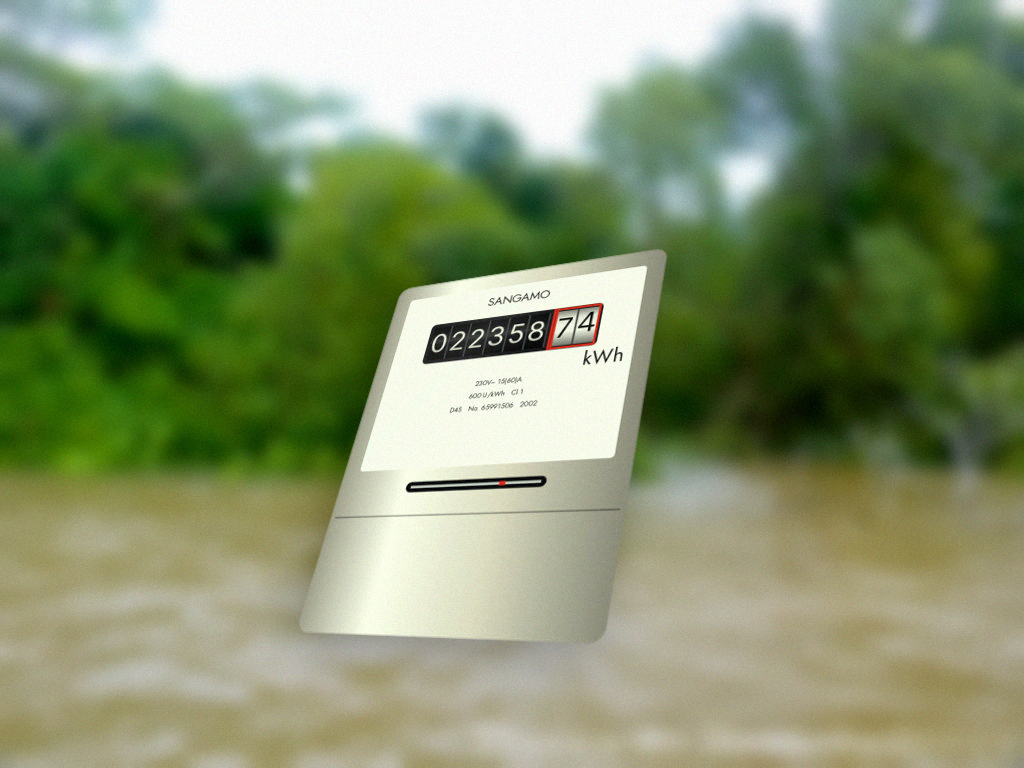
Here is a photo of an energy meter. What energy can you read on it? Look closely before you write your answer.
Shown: 22358.74 kWh
